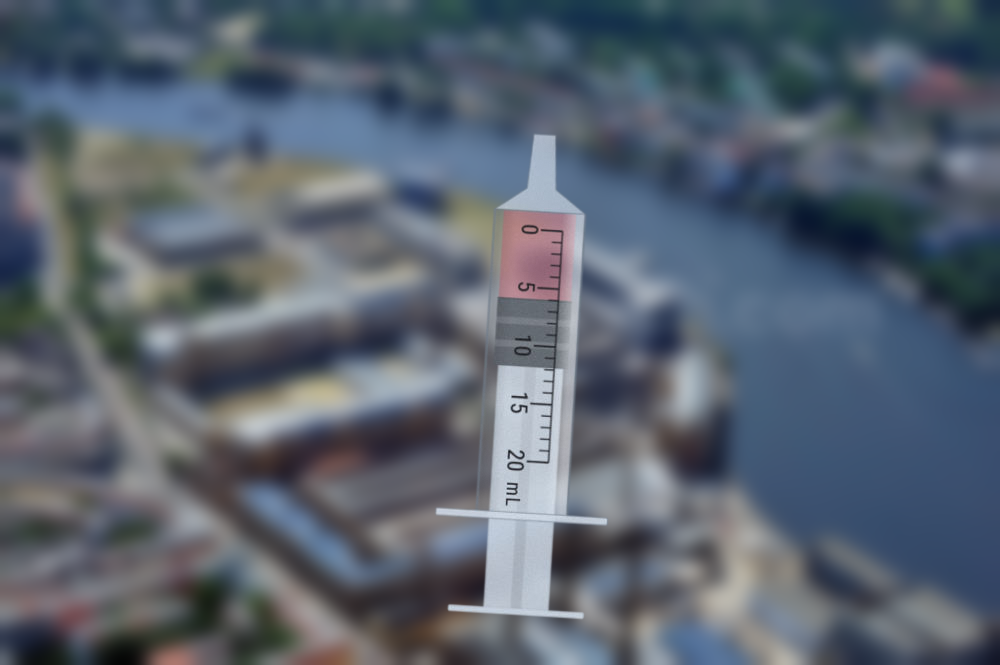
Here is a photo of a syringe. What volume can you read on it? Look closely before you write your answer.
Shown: 6 mL
